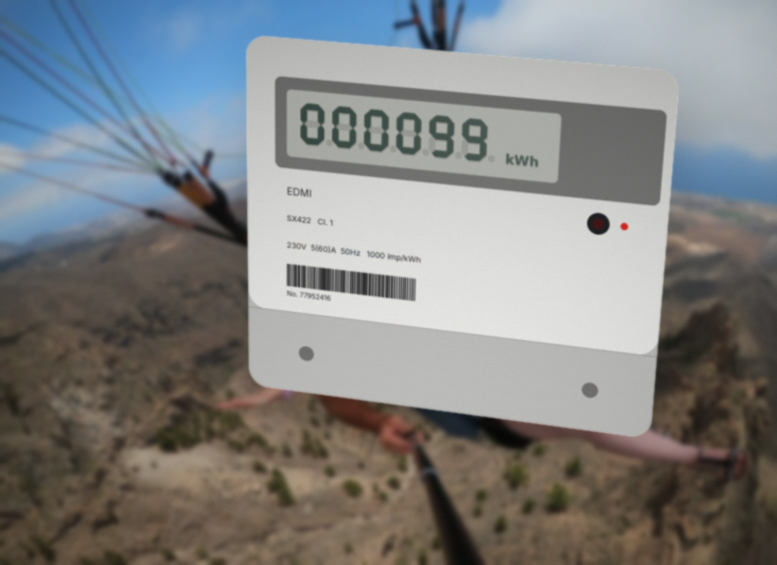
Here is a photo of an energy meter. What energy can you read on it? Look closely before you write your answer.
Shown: 99 kWh
